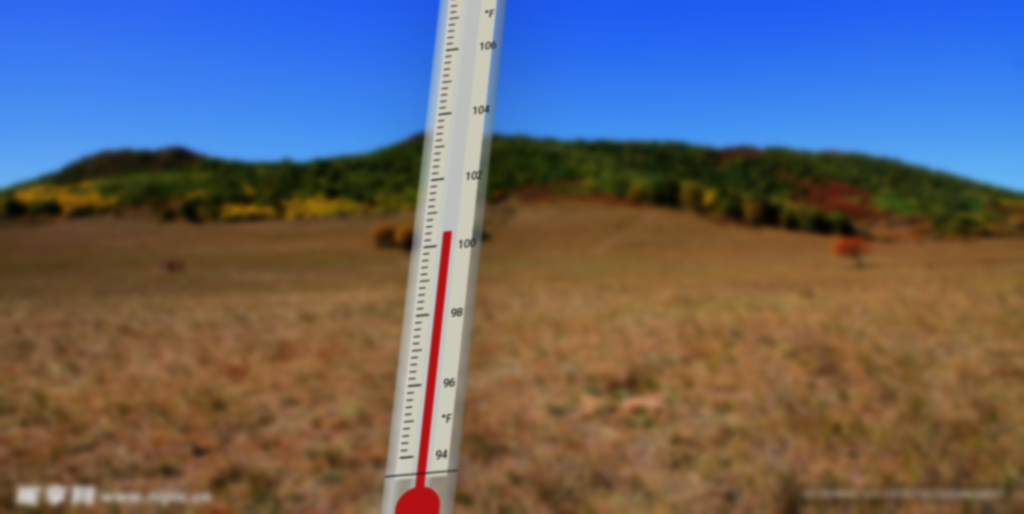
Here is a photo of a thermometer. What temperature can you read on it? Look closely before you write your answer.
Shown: 100.4 °F
